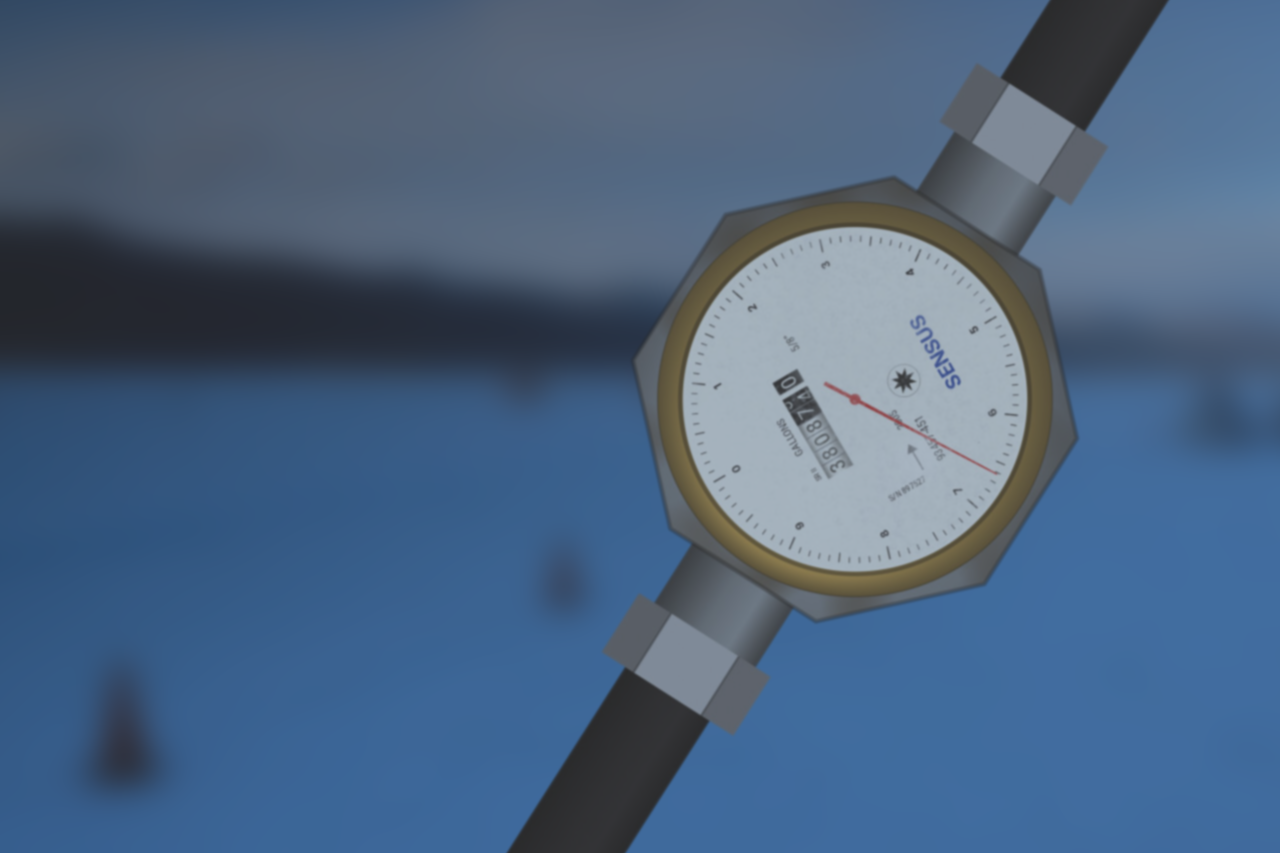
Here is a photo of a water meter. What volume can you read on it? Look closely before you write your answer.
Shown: 3808736.6 gal
